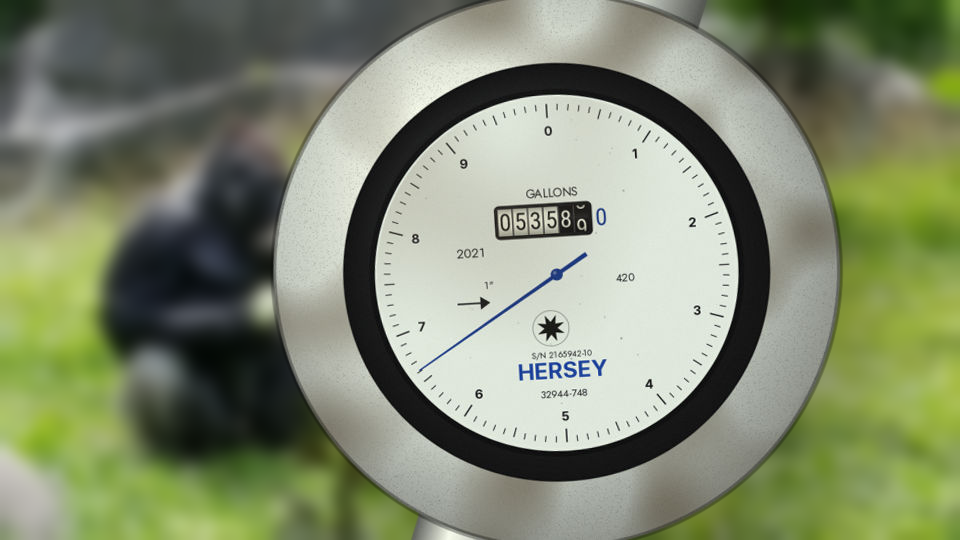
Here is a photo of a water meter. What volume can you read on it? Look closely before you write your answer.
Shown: 535886.6 gal
